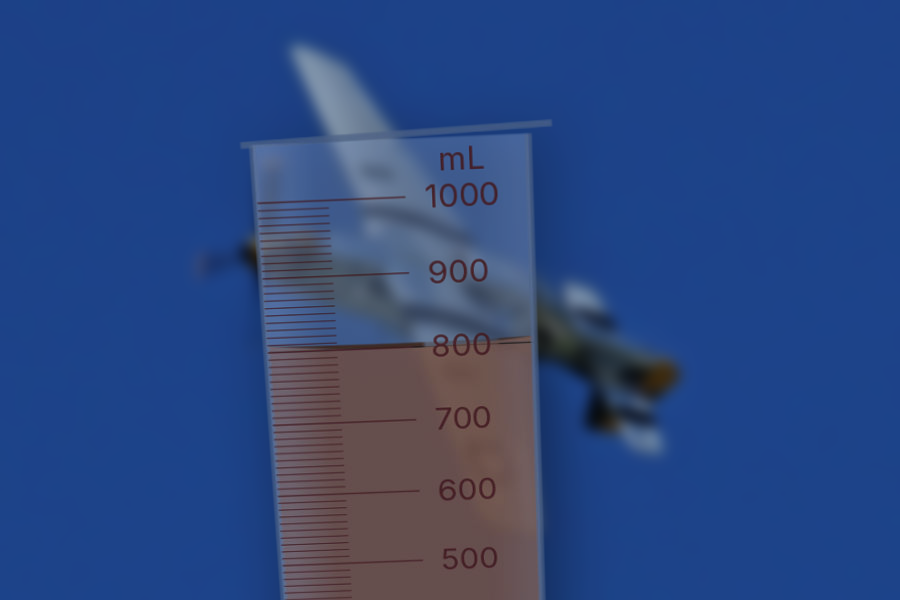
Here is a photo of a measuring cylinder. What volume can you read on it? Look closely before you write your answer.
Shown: 800 mL
